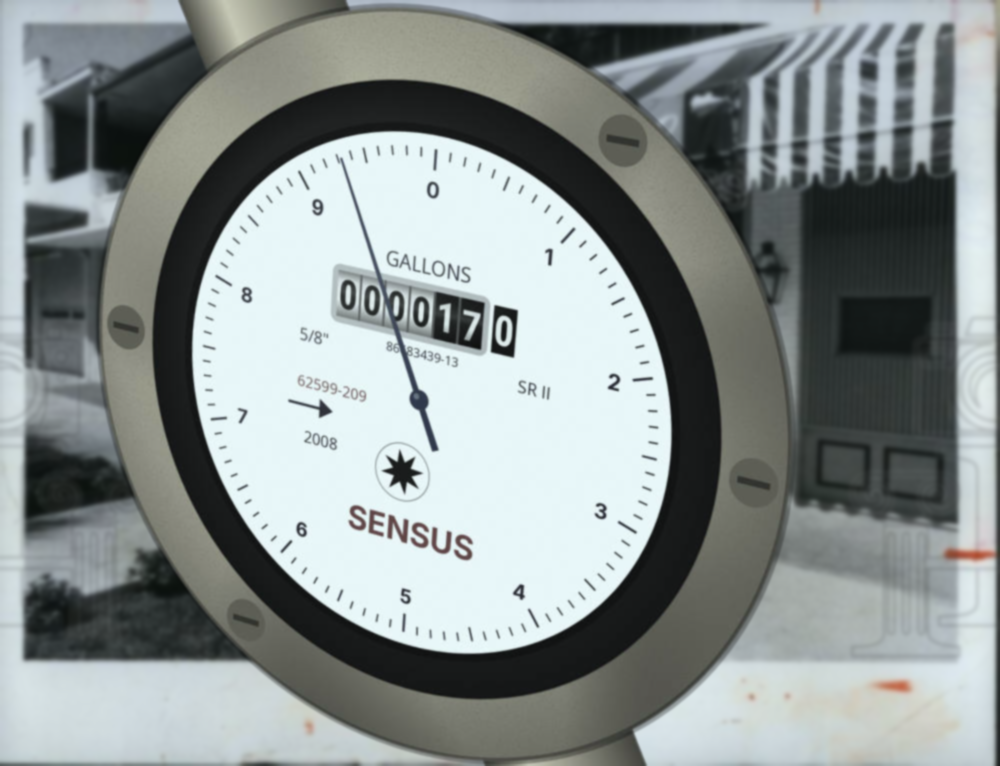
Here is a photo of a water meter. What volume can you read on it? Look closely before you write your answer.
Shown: 169.3 gal
